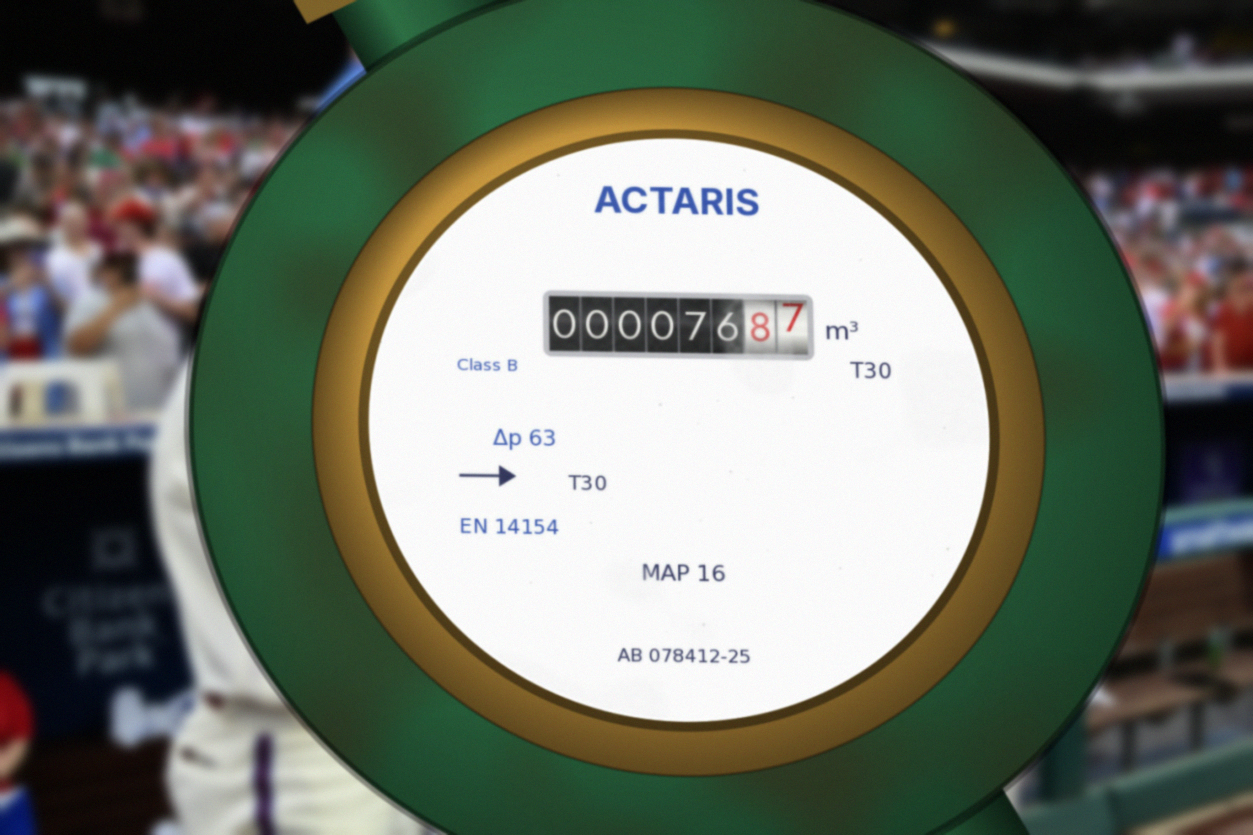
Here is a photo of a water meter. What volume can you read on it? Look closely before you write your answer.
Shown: 76.87 m³
